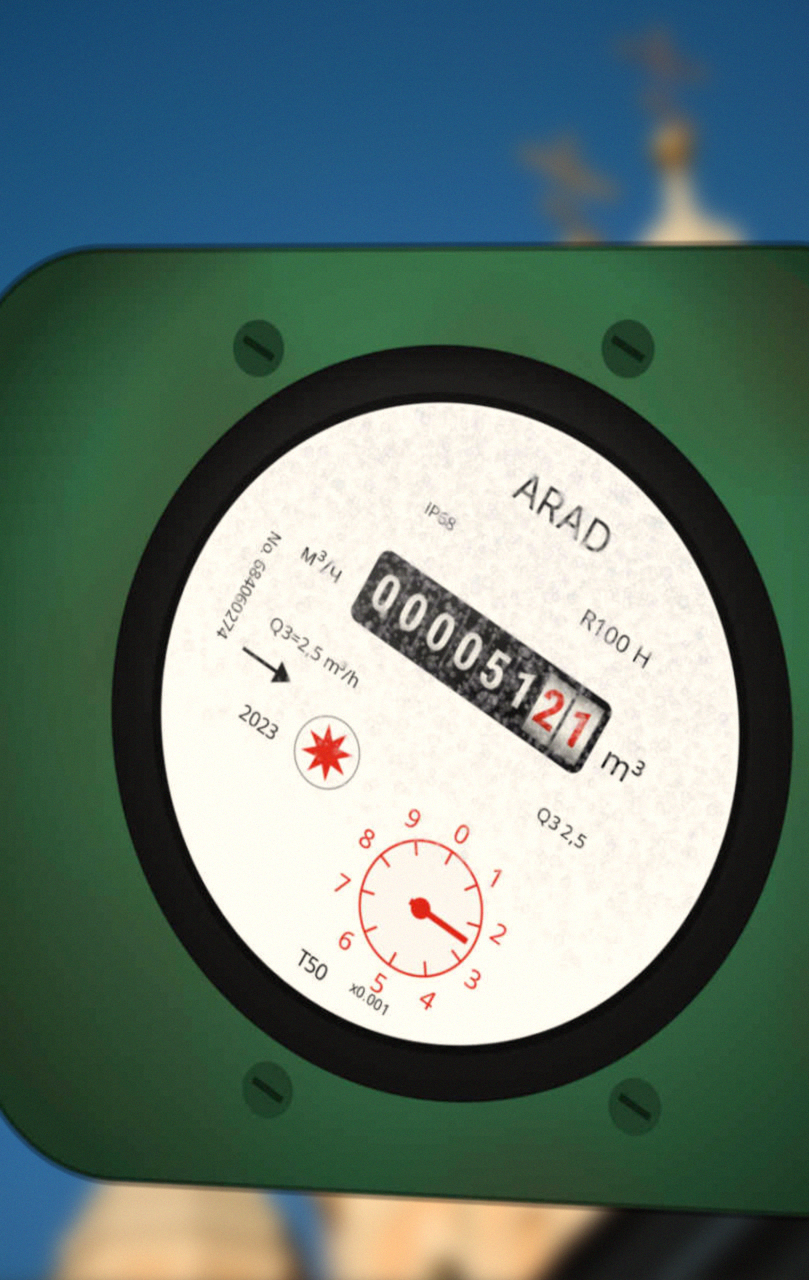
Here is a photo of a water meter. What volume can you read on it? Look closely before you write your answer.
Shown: 51.212 m³
